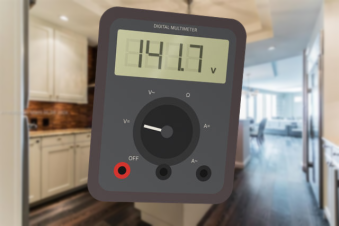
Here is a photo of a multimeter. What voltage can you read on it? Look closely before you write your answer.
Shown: 141.7 V
